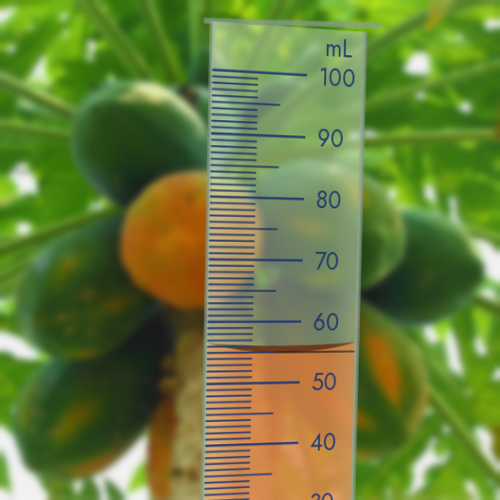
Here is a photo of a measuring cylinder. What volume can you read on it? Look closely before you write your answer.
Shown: 55 mL
